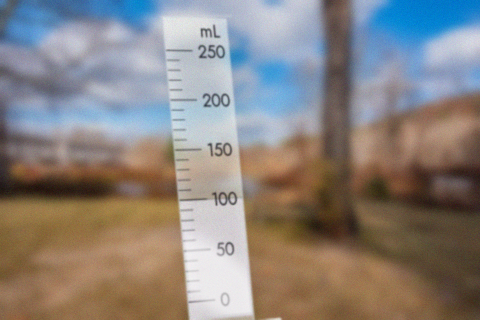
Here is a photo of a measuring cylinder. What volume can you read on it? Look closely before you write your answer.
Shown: 100 mL
